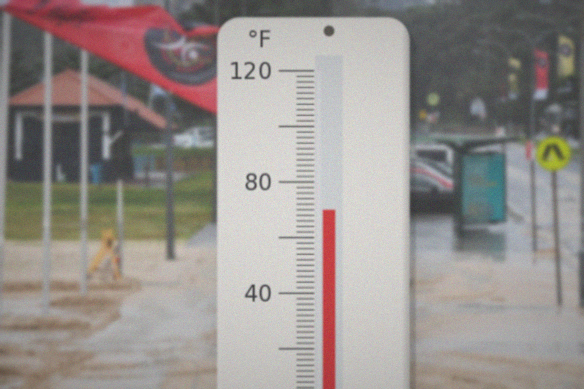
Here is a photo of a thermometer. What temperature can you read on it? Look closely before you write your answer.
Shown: 70 °F
